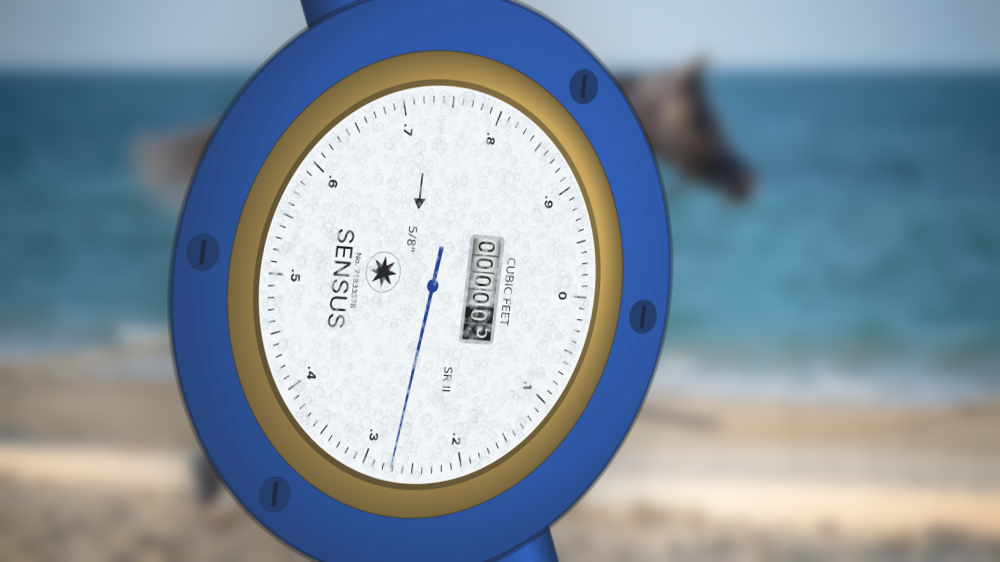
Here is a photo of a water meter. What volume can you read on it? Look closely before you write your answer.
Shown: 5.27 ft³
